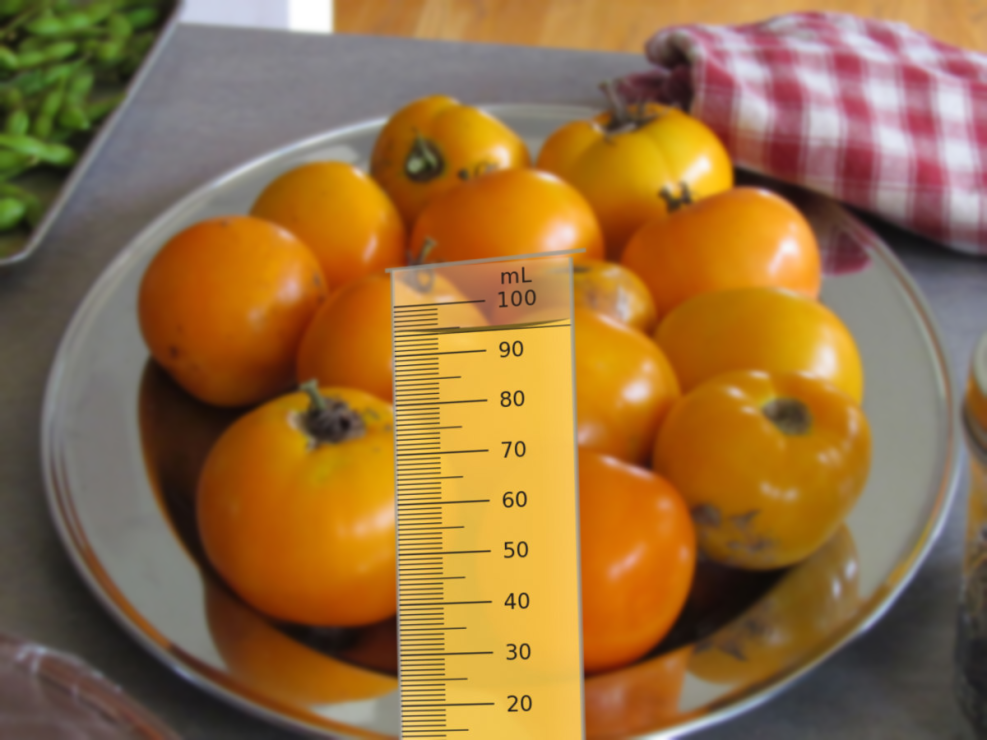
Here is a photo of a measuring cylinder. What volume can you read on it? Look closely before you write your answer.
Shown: 94 mL
